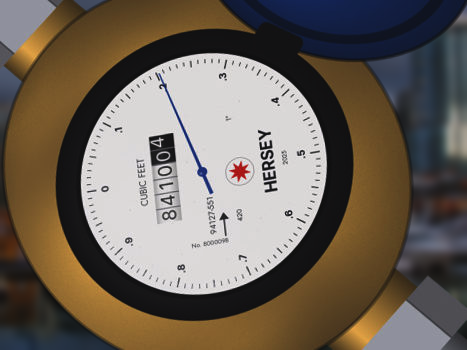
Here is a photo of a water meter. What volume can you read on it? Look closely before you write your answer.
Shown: 841004.20 ft³
